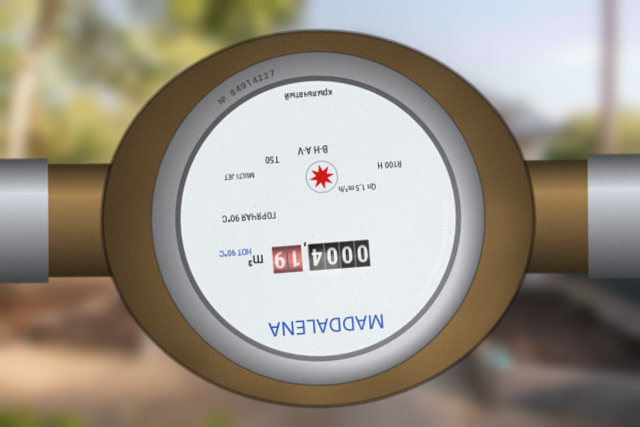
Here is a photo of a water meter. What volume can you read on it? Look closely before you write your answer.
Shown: 4.19 m³
